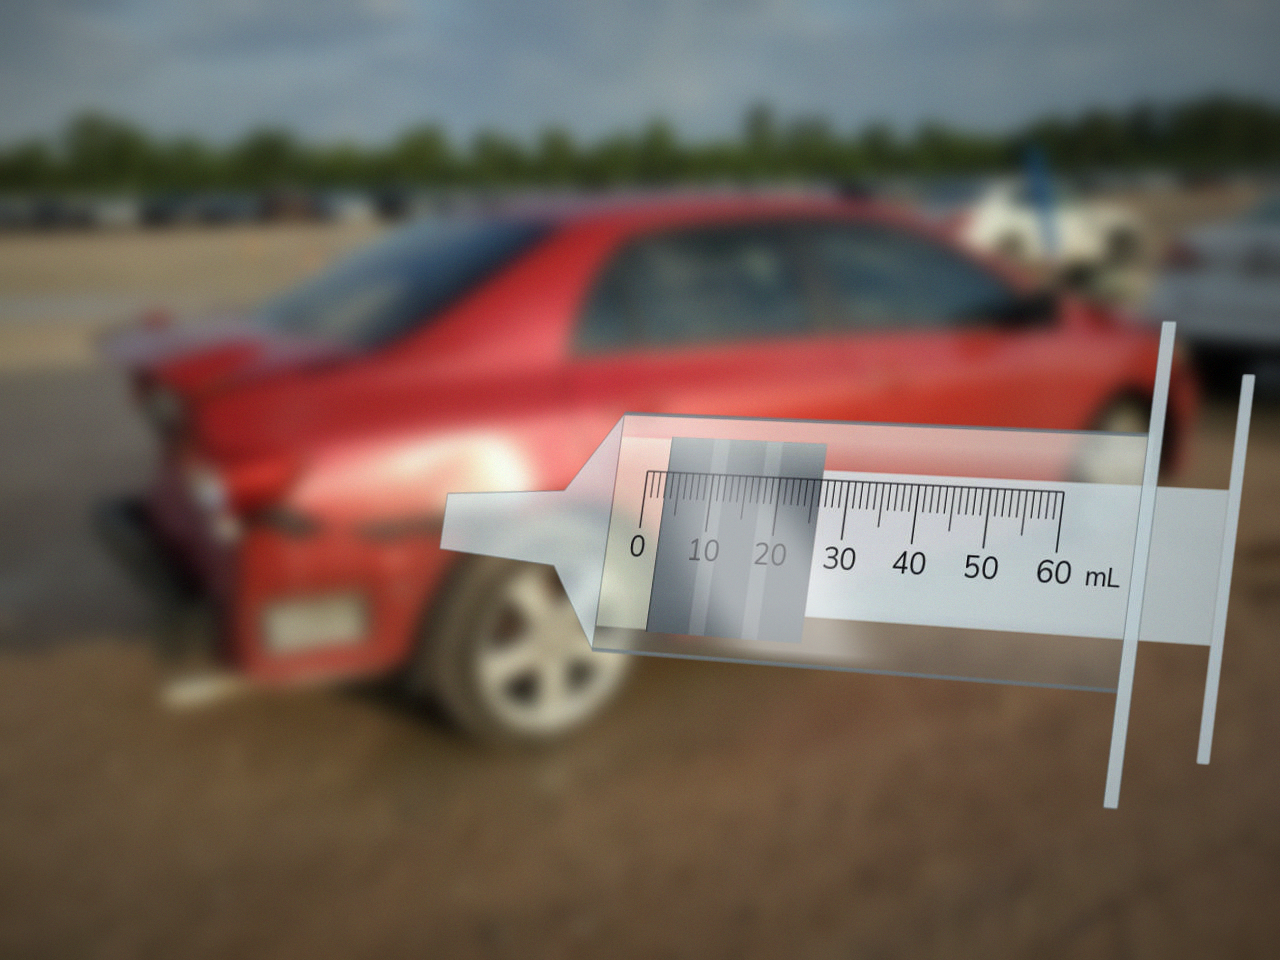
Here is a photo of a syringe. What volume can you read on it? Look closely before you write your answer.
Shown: 3 mL
